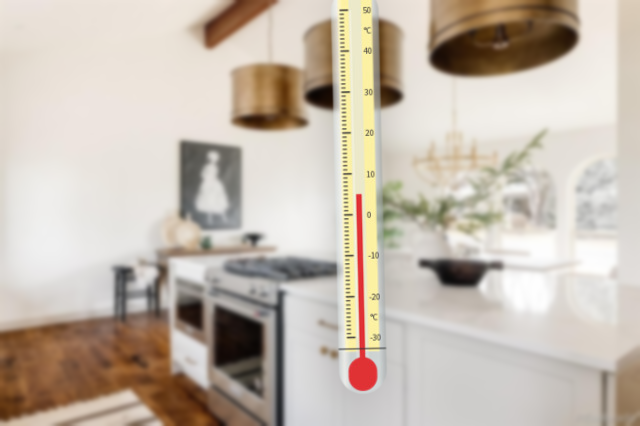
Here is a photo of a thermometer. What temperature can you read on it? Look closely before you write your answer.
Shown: 5 °C
